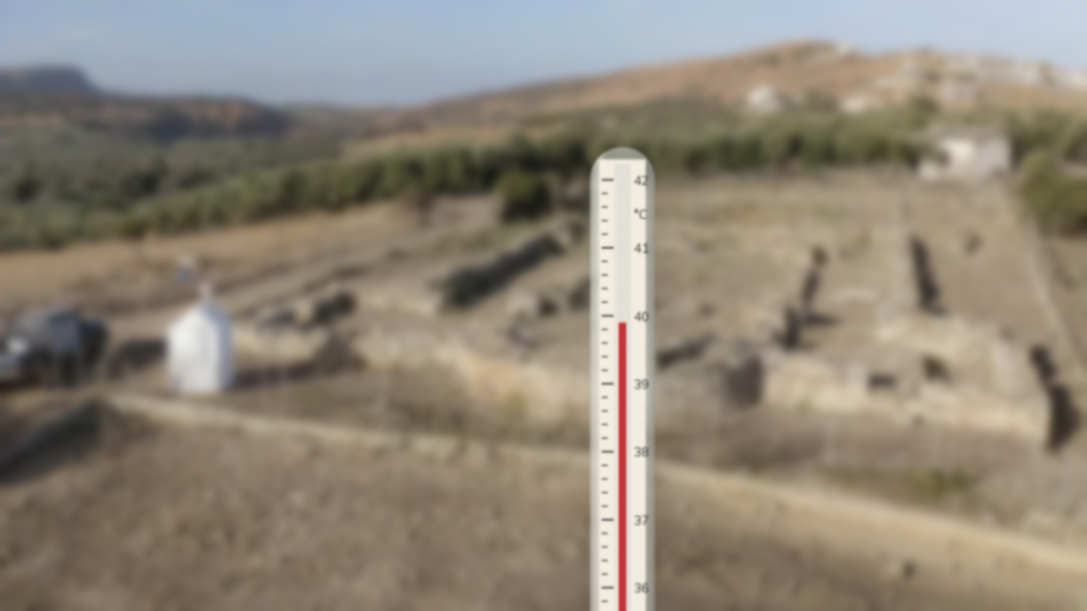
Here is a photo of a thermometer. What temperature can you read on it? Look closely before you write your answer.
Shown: 39.9 °C
